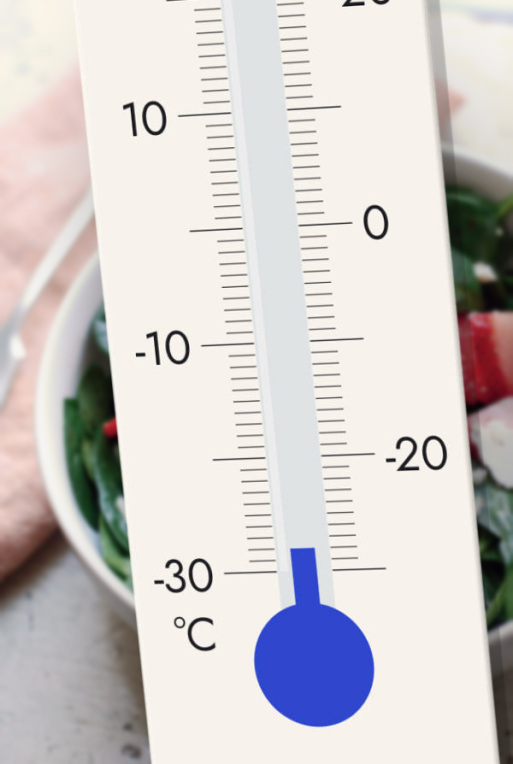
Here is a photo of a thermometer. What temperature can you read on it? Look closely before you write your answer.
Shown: -28 °C
